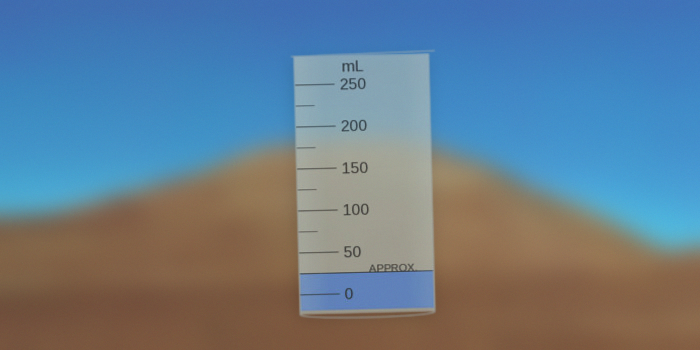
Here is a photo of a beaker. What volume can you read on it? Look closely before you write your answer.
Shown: 25 mL
